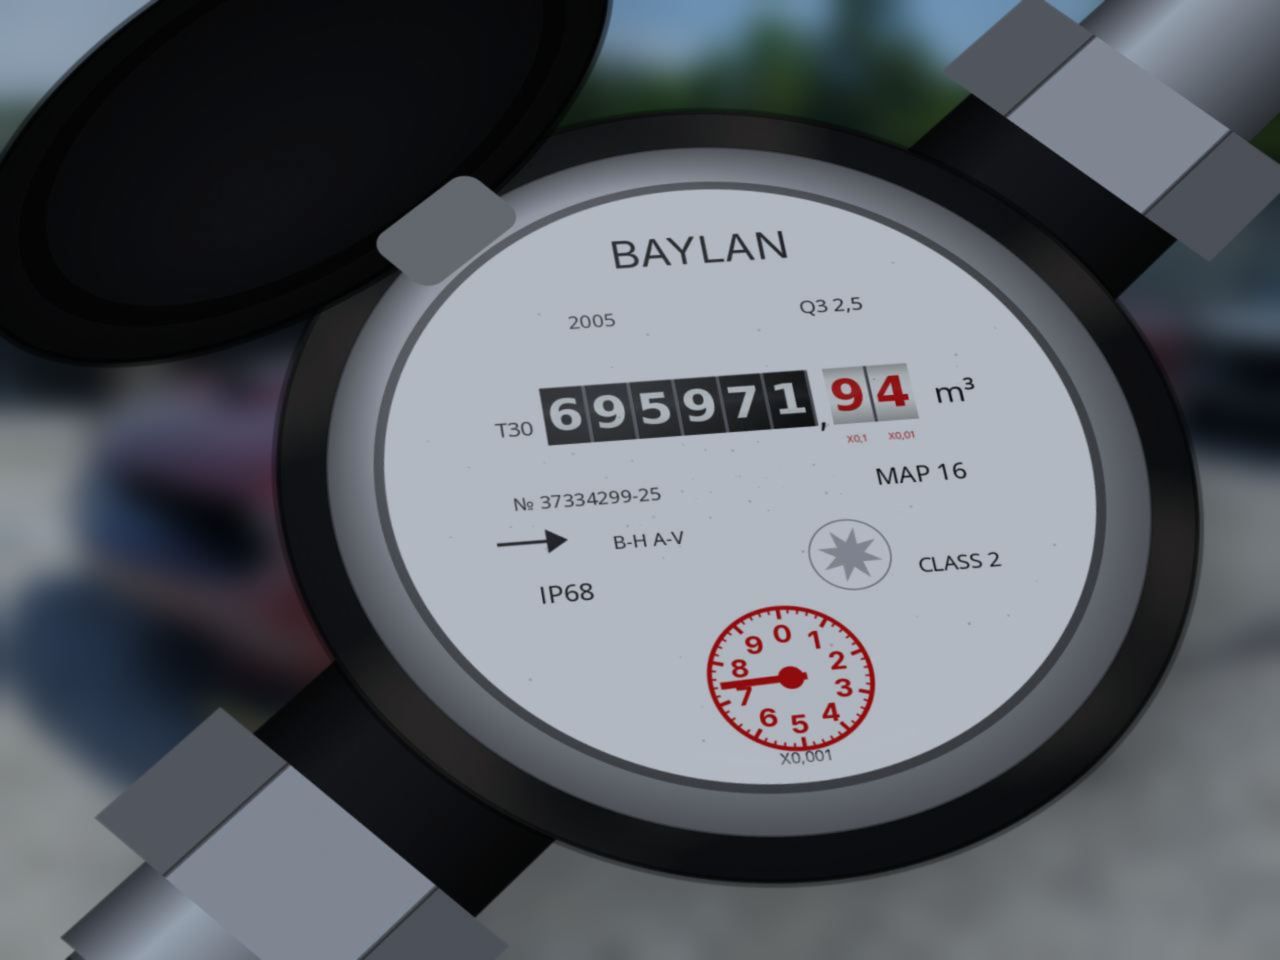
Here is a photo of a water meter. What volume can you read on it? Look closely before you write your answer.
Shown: 695971.947 m³
